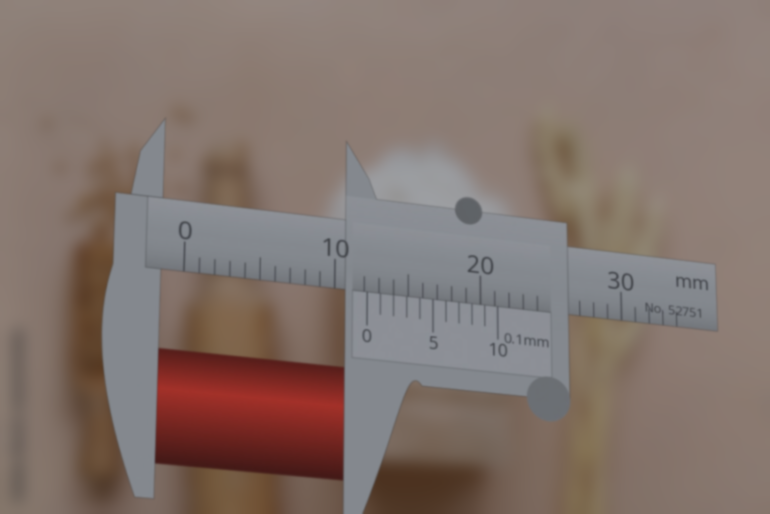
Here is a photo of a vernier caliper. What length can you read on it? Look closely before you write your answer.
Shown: 12.2 mm
